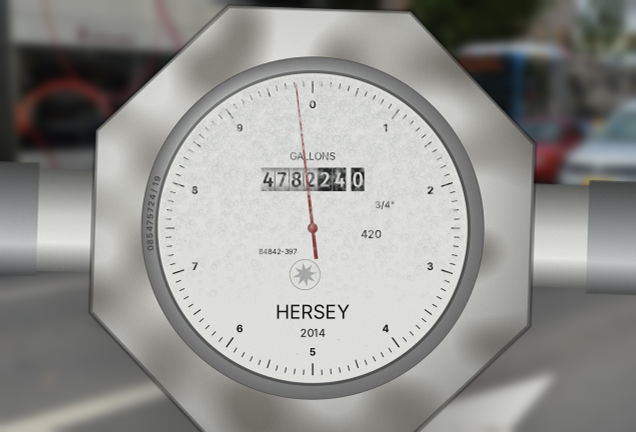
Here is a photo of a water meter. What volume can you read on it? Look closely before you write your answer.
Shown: 4782239.8 gal
